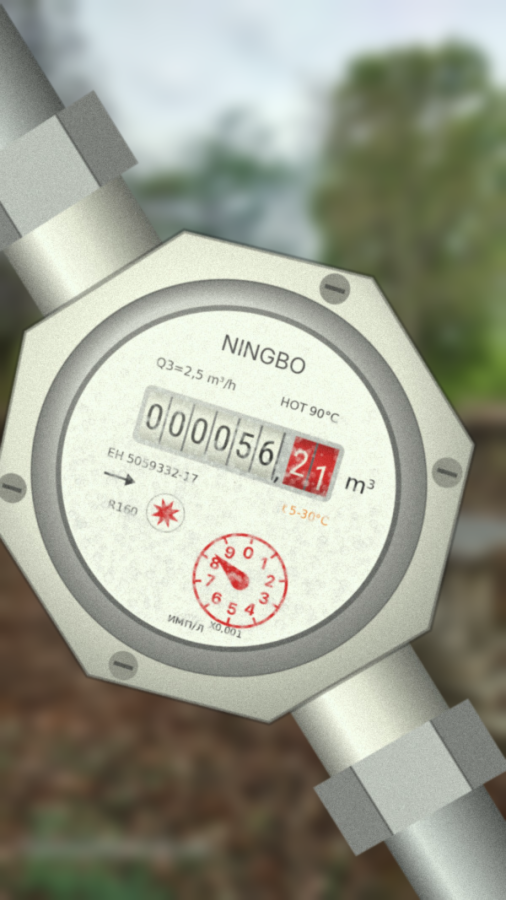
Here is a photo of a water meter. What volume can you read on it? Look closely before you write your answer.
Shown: 56.208 m³
